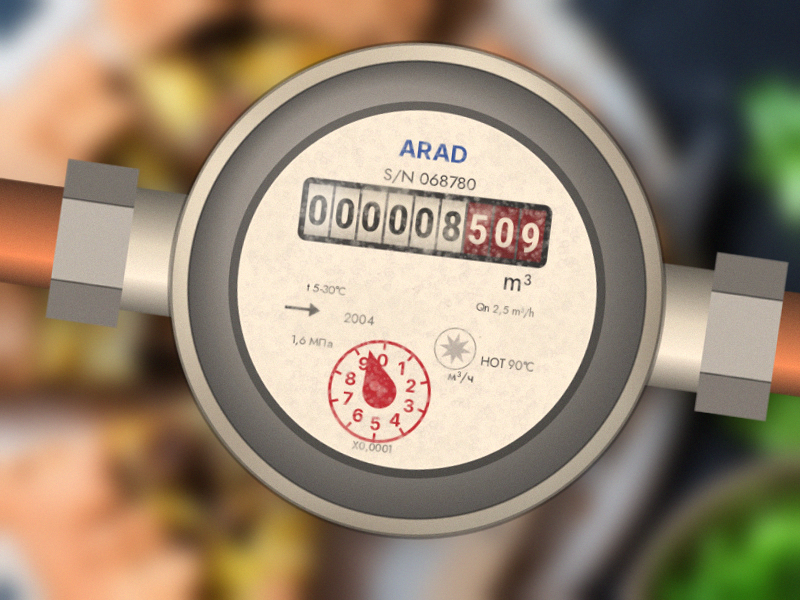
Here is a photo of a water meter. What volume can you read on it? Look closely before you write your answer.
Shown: 8.5089 m³
